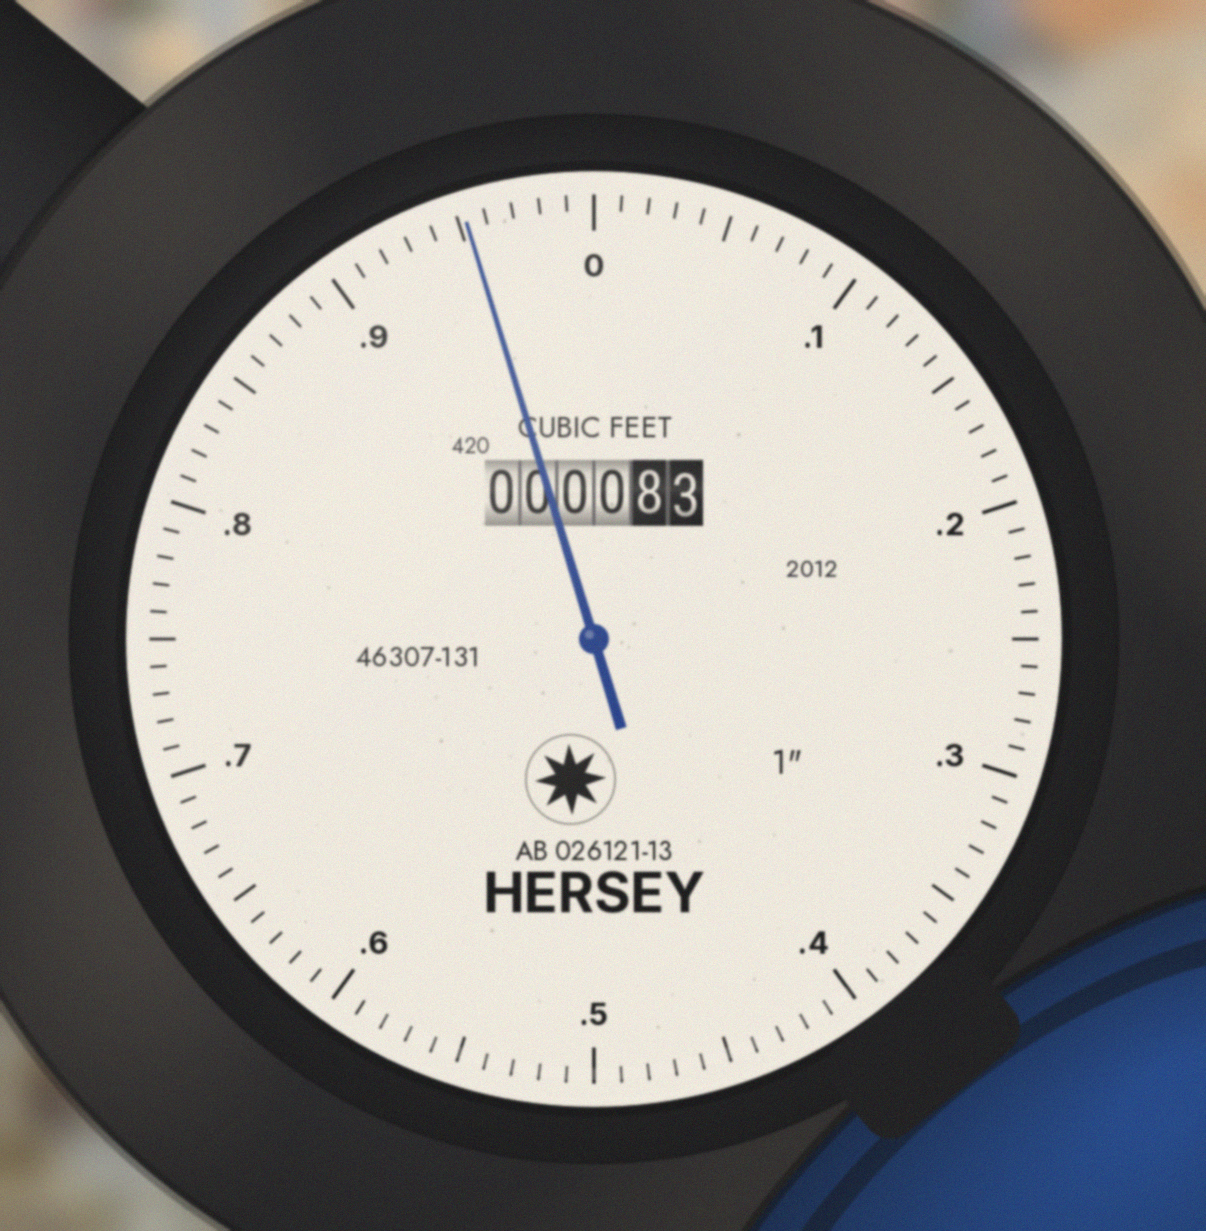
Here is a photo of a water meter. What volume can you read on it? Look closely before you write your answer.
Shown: 82.95 ft³
